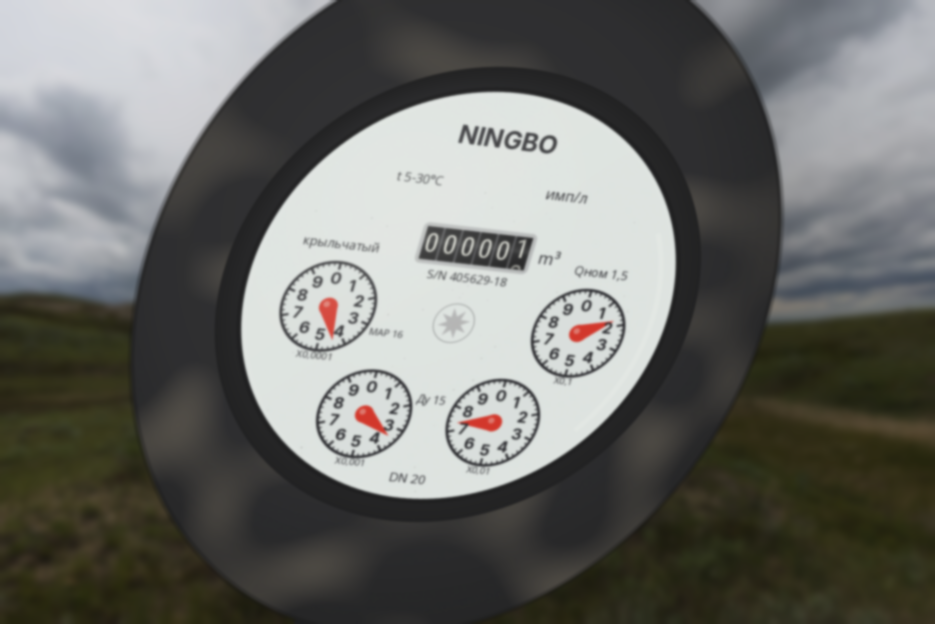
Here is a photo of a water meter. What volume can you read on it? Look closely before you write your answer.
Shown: 1.1734 m³
